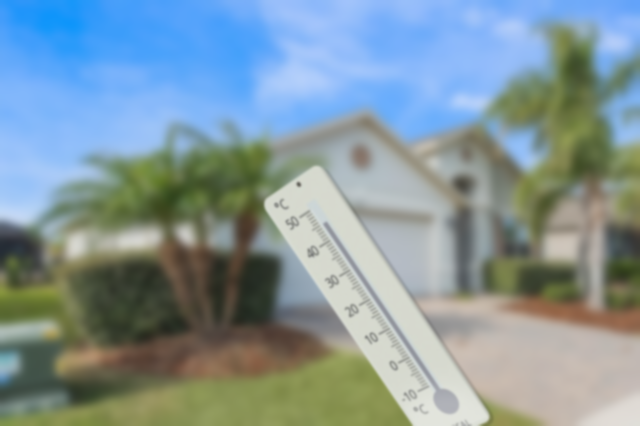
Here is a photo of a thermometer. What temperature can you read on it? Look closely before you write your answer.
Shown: 45 °C
